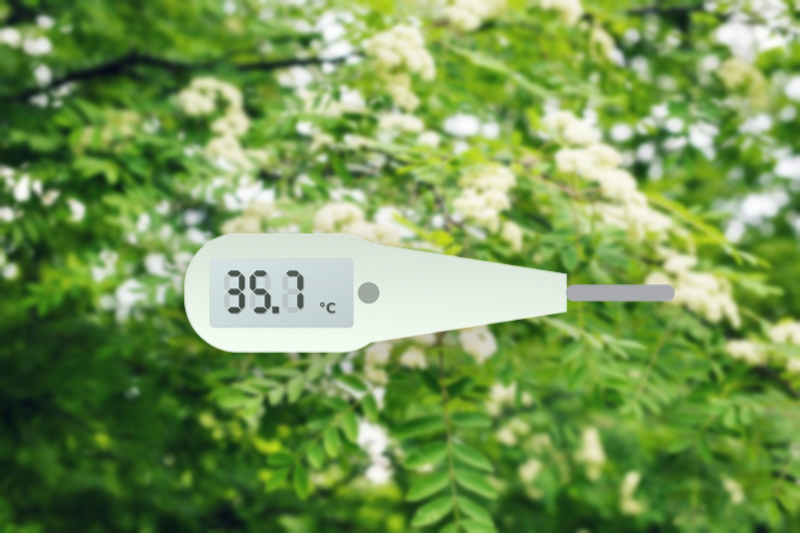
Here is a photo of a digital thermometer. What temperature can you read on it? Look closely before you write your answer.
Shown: 35.7 °C
